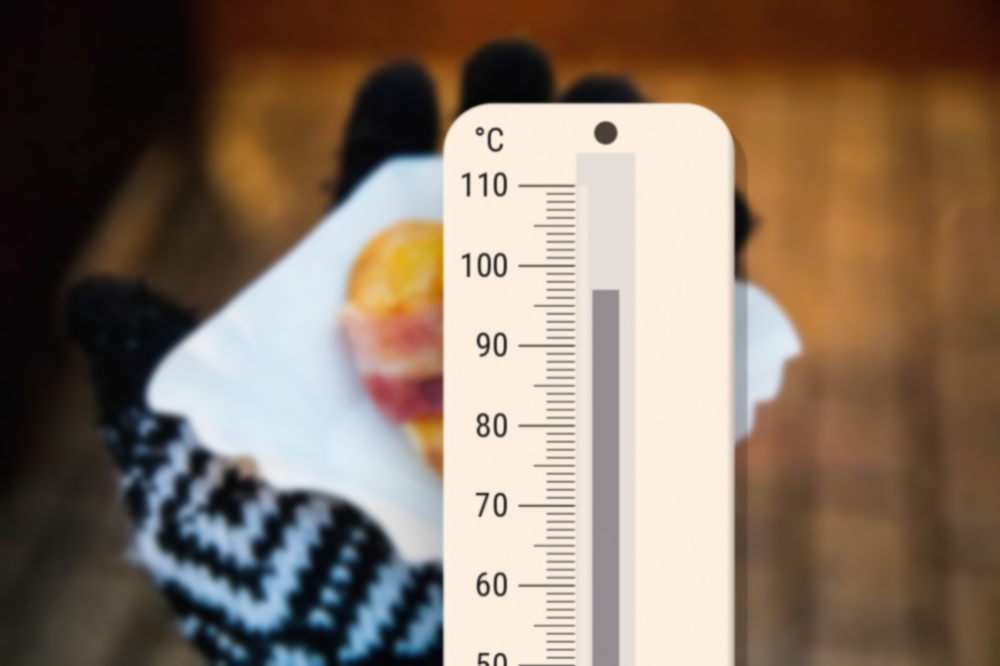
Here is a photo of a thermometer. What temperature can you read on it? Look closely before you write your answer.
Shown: 97 °C
